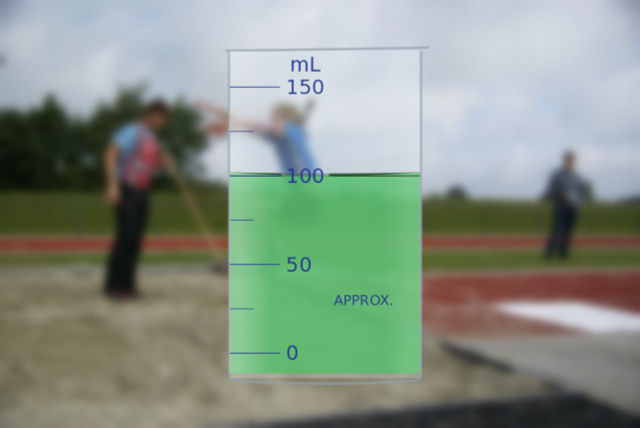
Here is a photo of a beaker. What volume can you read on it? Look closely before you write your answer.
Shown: 100 mL
